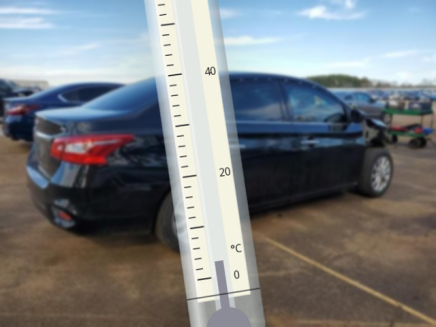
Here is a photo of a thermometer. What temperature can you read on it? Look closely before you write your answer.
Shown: 3 °C
